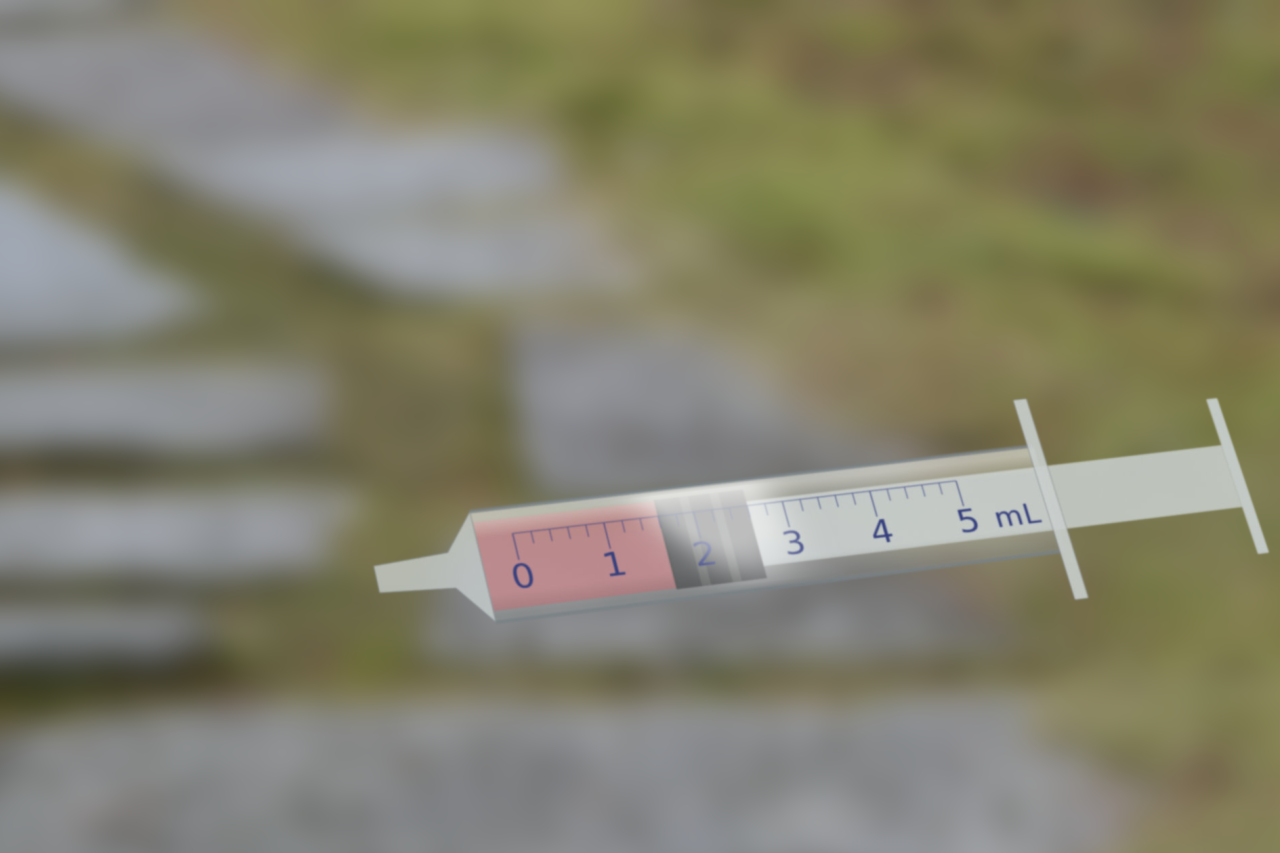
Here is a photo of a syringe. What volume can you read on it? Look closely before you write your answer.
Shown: 1.6 mL
